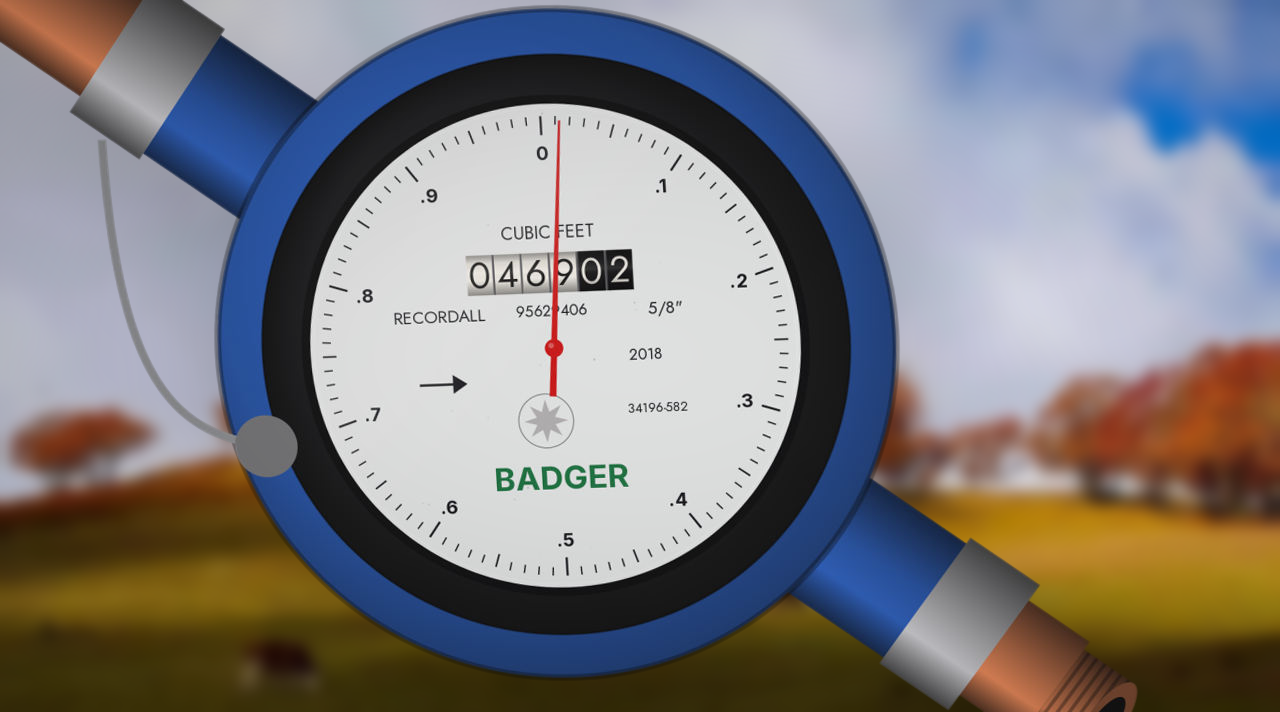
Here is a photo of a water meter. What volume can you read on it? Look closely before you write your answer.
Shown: 46902.01 ft³
